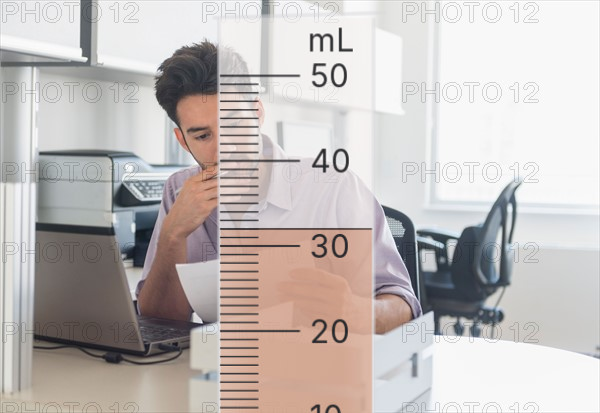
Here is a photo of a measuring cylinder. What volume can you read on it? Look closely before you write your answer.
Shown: 32 mL
